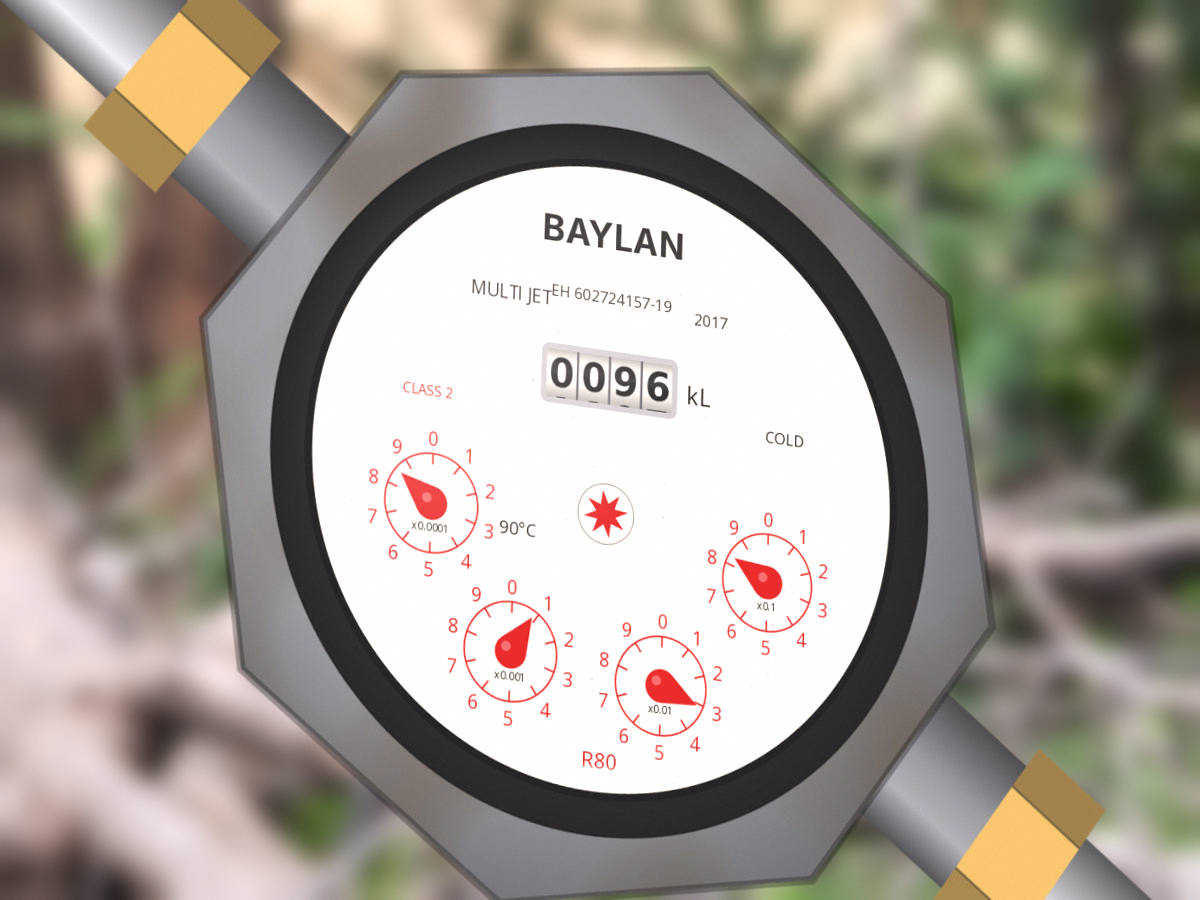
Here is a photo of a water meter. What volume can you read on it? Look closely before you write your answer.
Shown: 96.8308 kL
